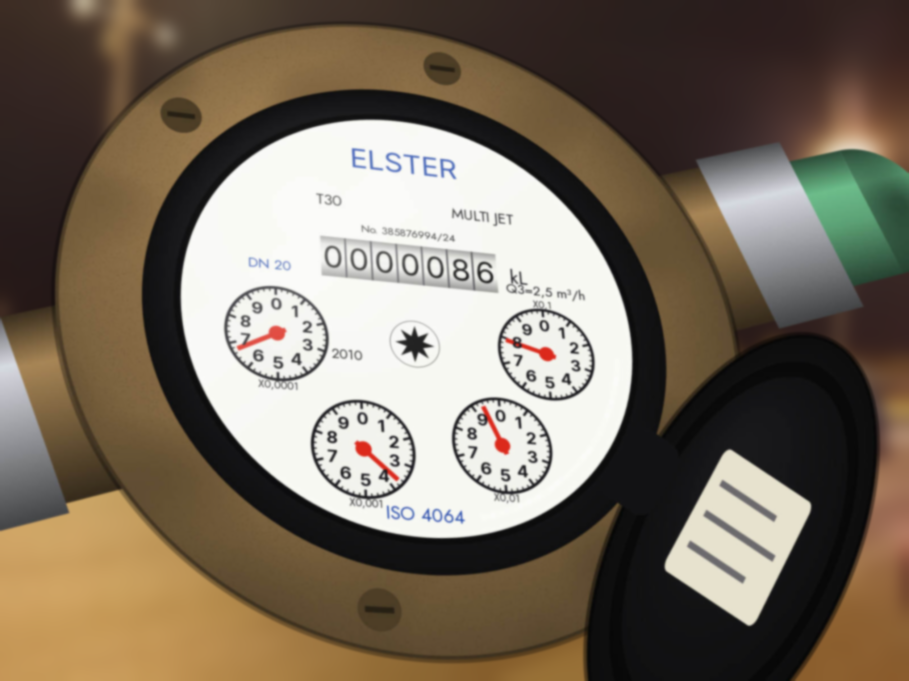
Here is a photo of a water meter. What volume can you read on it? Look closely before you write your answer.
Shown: 86.7936 kL
